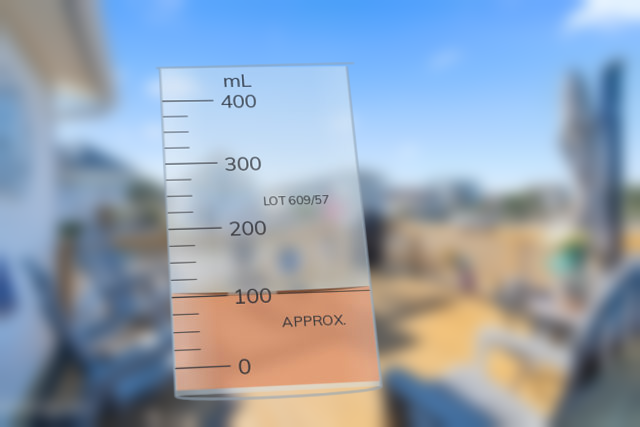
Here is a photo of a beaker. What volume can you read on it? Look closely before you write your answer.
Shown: 100 mL
